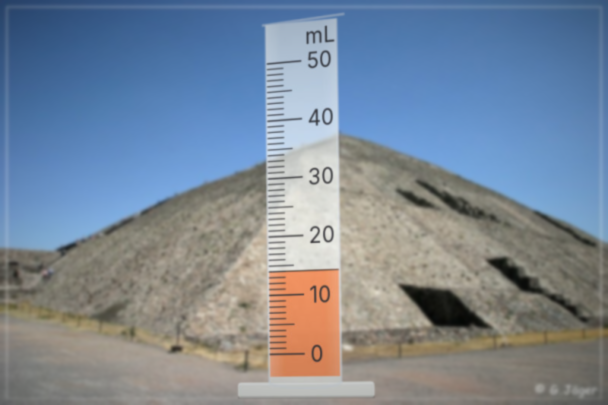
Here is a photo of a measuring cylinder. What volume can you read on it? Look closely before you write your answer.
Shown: 14 mL
